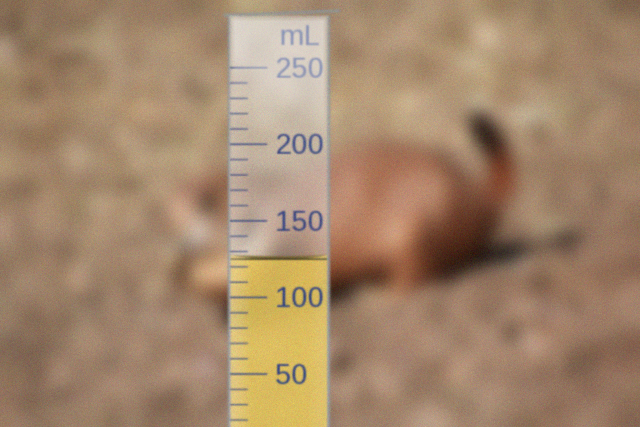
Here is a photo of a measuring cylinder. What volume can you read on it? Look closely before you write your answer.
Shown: 125 mL
